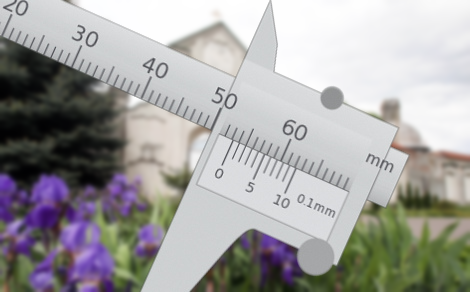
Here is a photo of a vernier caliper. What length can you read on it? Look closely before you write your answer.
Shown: 53.2 mm
